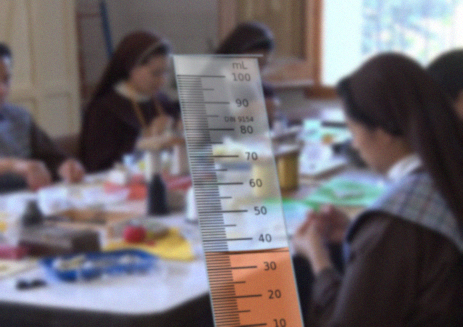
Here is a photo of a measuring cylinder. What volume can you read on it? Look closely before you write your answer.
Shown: 35 mL
